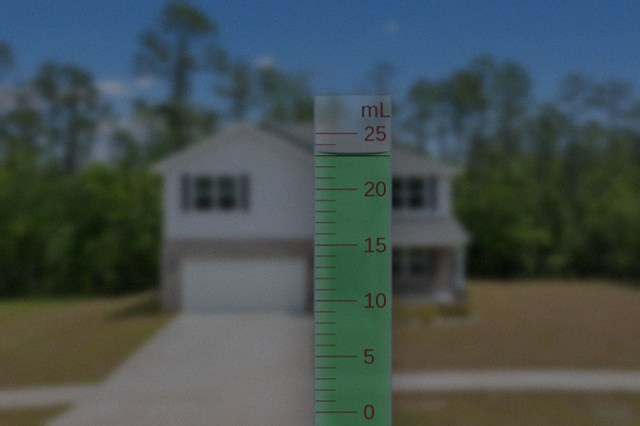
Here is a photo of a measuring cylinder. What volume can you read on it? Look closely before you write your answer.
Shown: 23 mL
